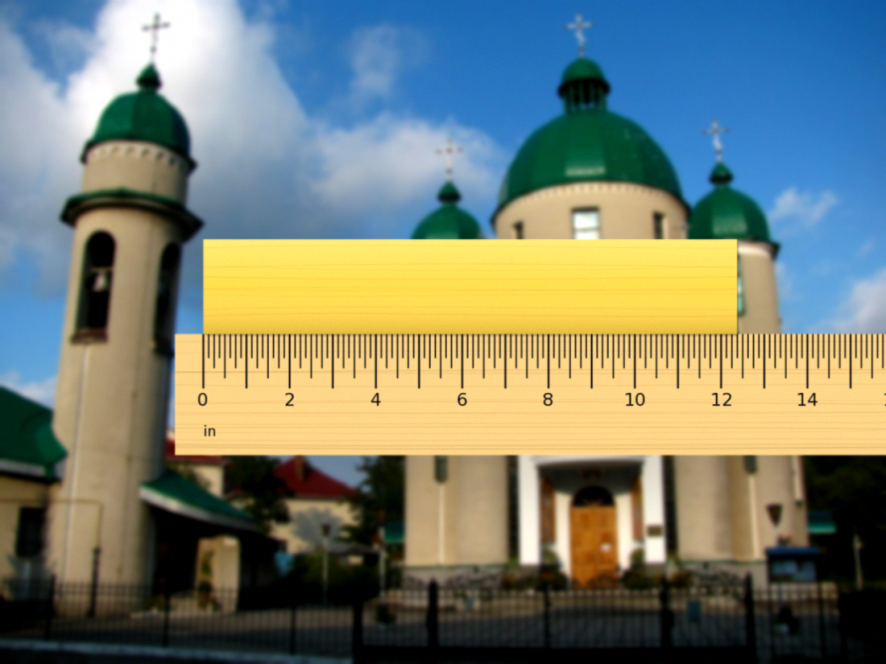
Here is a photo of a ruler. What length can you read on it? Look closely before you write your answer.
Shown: 12.375 in
